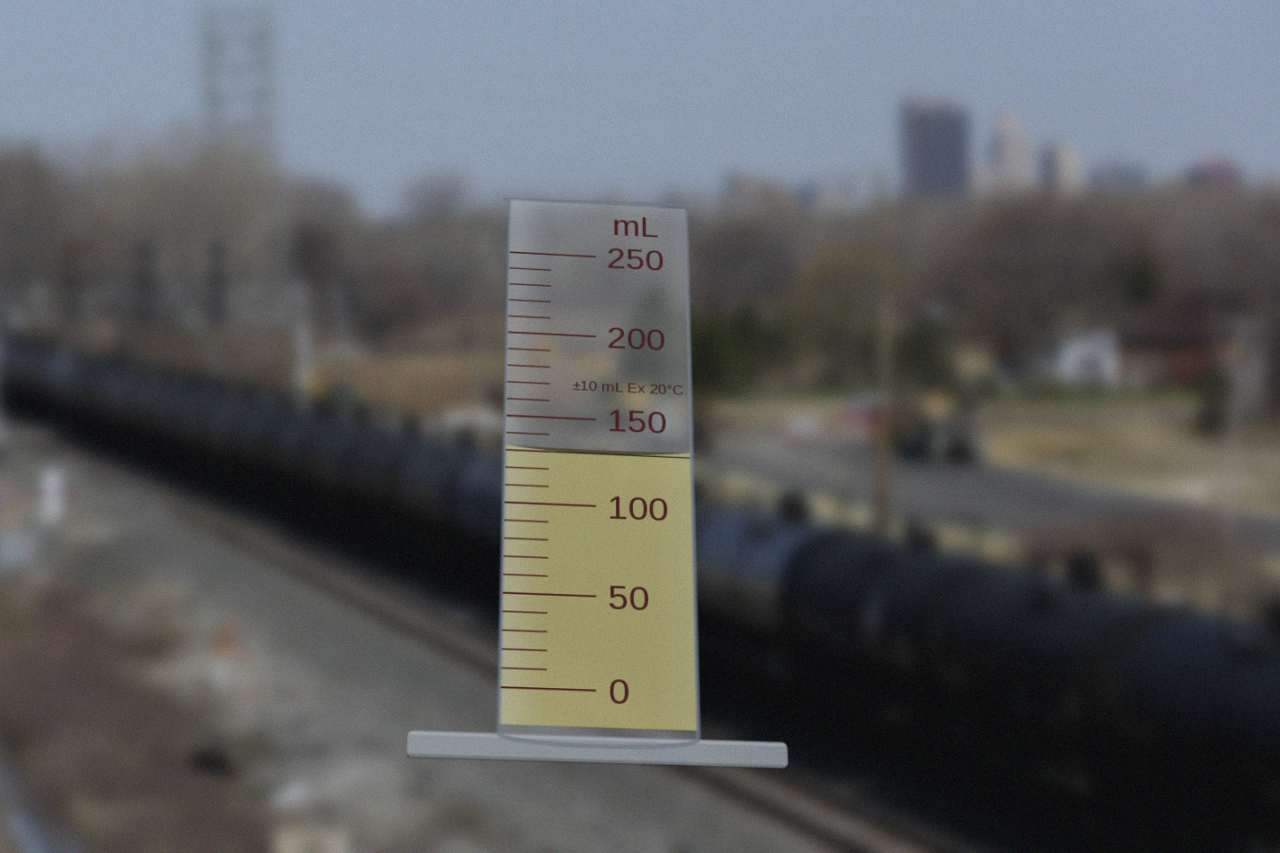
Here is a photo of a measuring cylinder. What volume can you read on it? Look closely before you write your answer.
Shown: 130 mL
